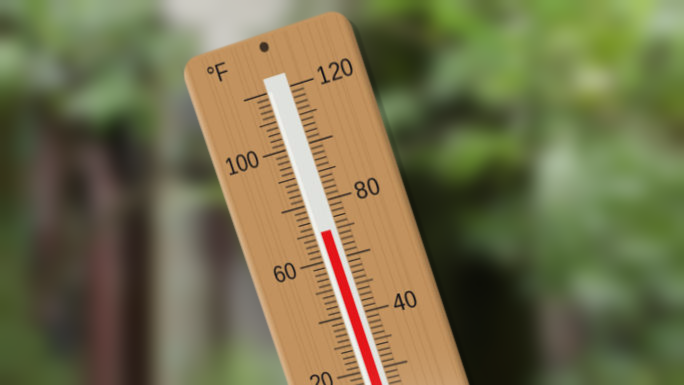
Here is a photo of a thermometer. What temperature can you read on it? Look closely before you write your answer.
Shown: 70 °F
